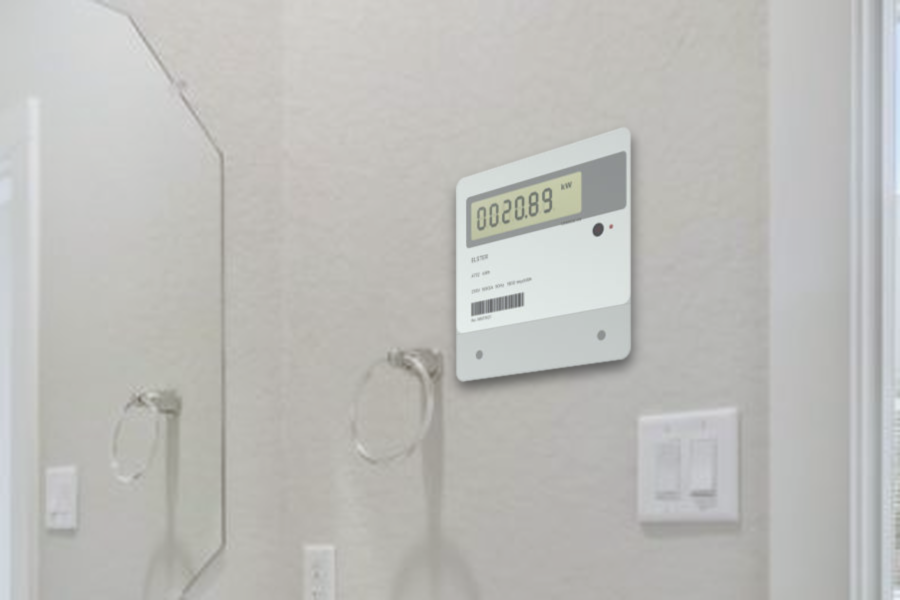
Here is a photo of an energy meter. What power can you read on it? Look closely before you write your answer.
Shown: 20.89 kW
